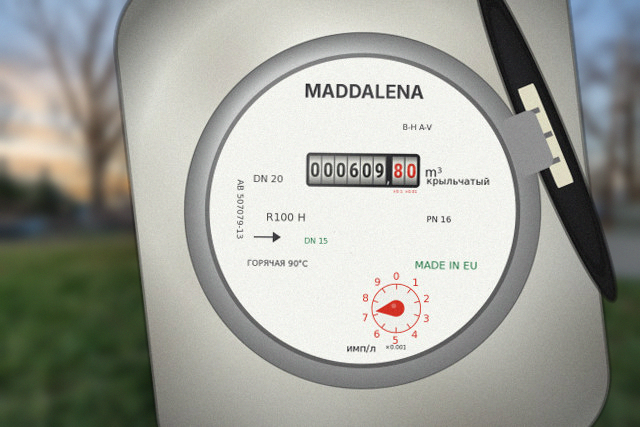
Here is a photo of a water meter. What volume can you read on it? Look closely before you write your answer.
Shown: 609.807 m³
